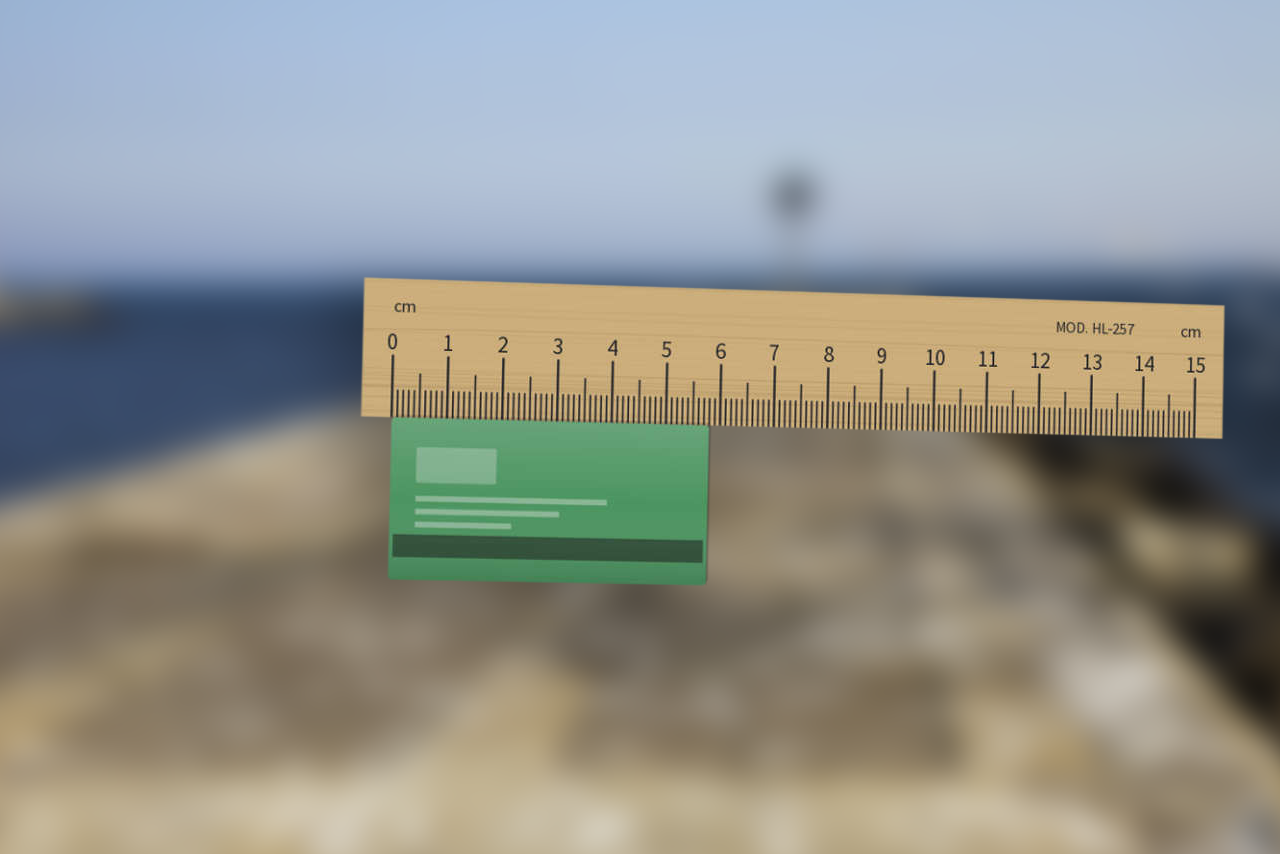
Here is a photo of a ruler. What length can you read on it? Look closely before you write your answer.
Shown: 5.8 cm
